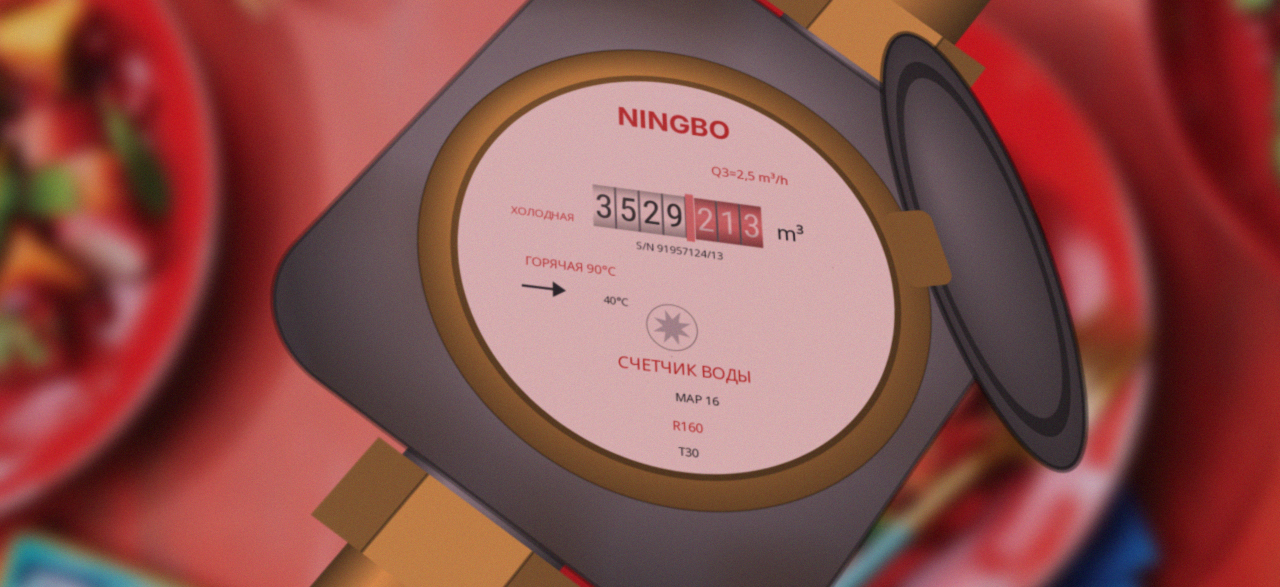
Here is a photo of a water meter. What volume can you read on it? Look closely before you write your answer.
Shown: 3529.213 m³
